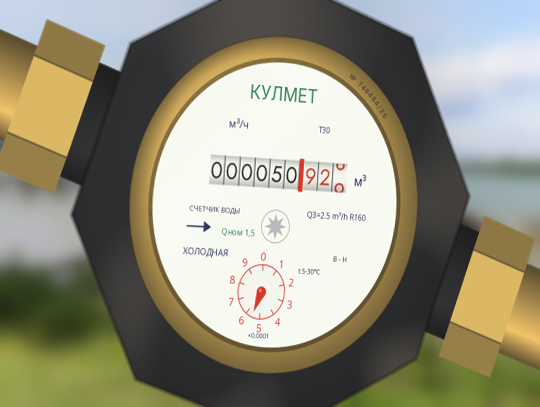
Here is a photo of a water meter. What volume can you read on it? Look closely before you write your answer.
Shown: 50.9285 m³
